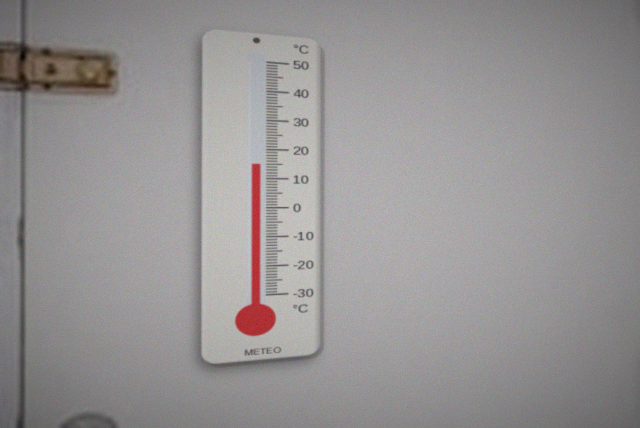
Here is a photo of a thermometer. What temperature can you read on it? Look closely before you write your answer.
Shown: 15 °C
